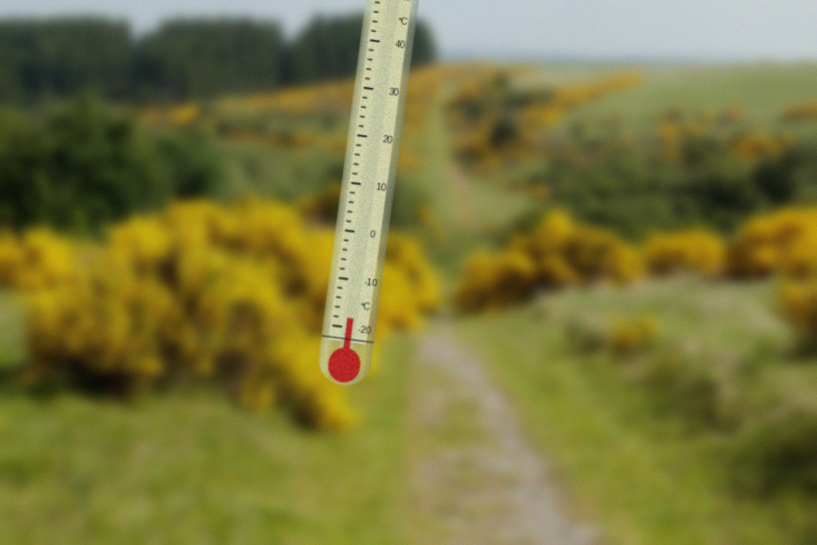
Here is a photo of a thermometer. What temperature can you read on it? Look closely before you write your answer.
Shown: -18 °C
